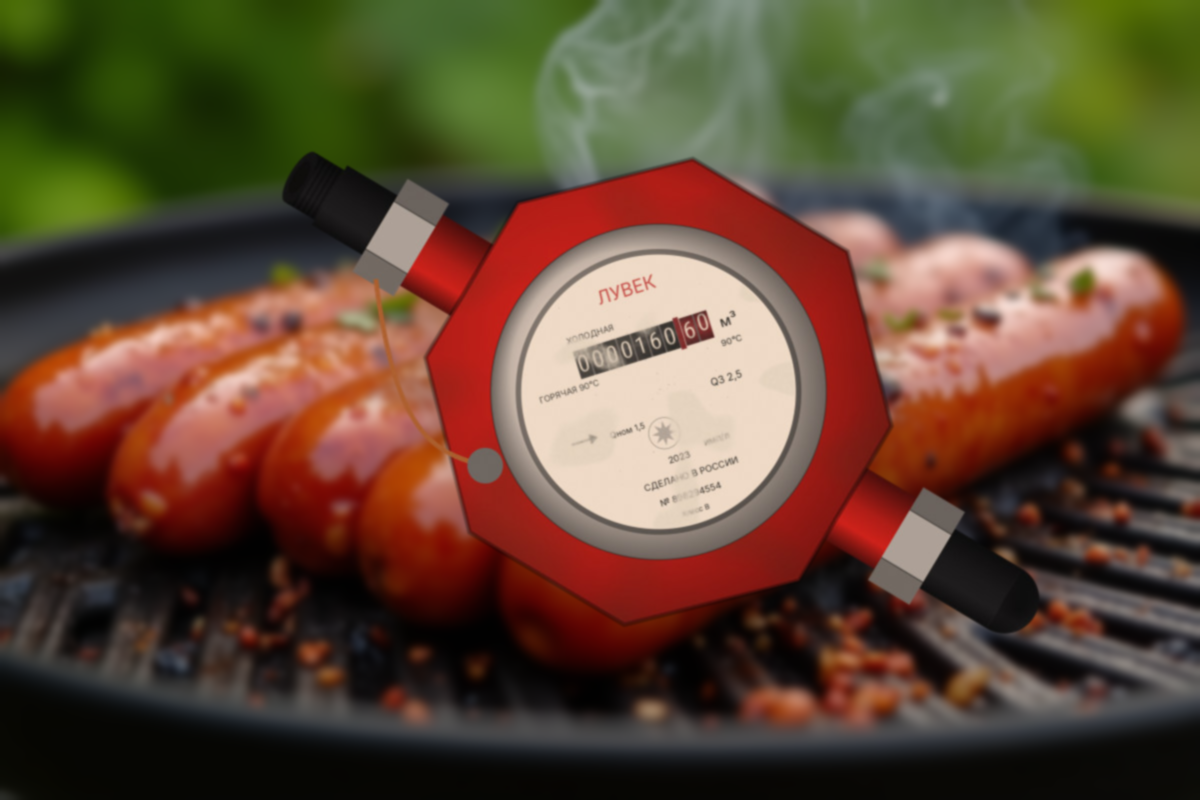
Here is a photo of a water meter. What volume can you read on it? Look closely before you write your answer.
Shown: 160.60 m³
